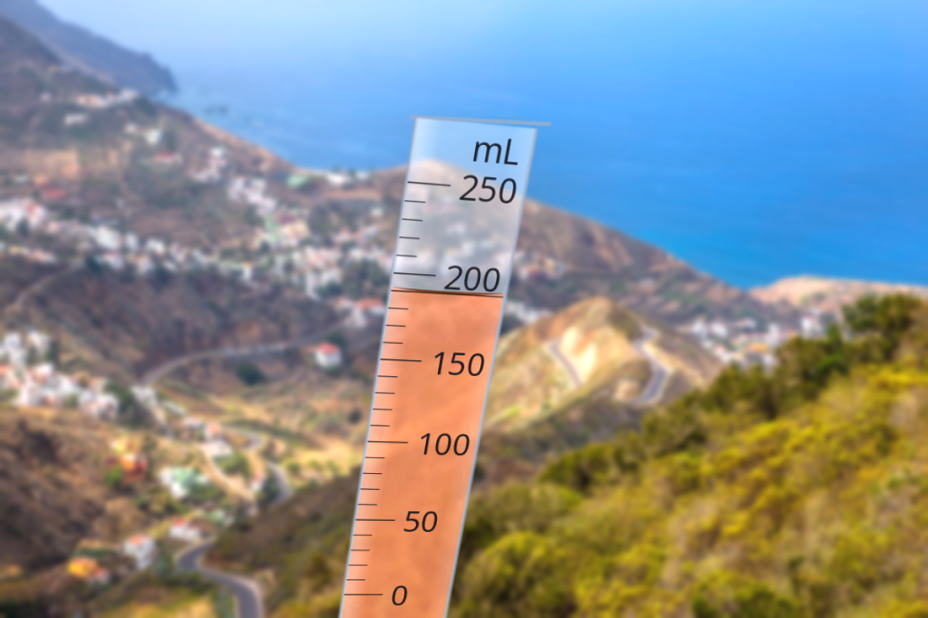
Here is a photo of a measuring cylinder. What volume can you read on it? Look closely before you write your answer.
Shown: 190 mL
